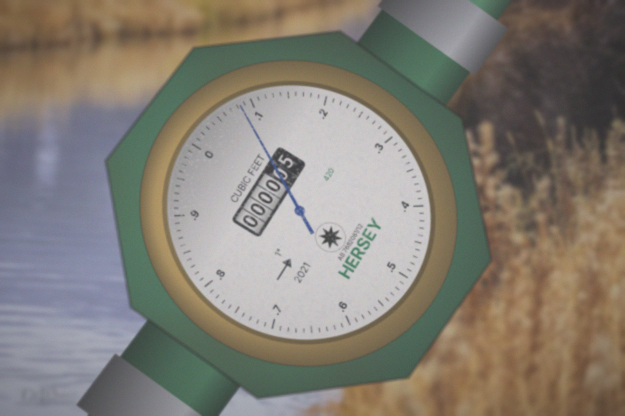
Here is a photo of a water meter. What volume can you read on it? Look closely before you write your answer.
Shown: 5.08 ft³
